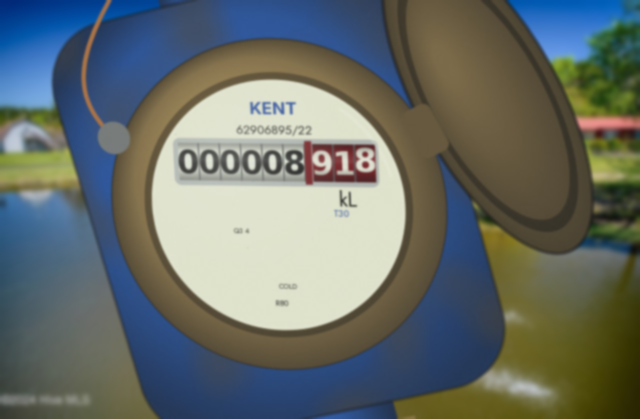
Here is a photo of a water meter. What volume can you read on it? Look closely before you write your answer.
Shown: 8.918 kL
